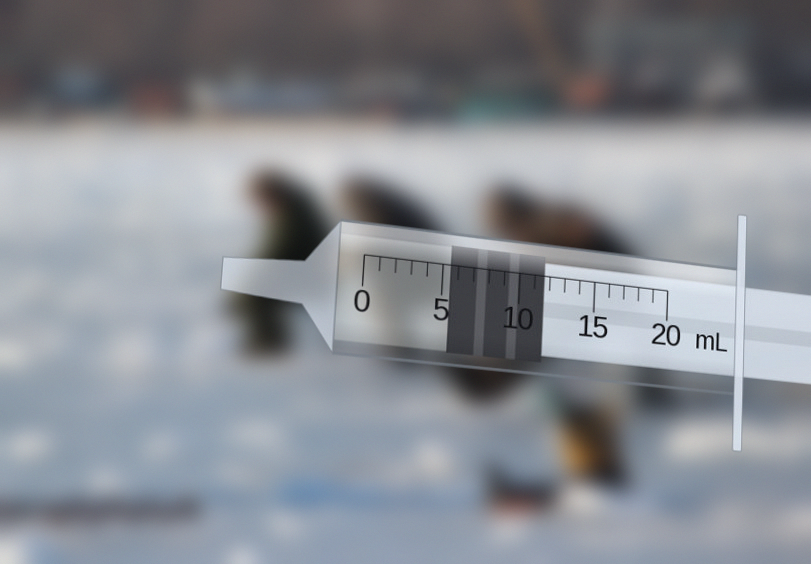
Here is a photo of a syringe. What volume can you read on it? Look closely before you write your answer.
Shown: 5.5 mL
